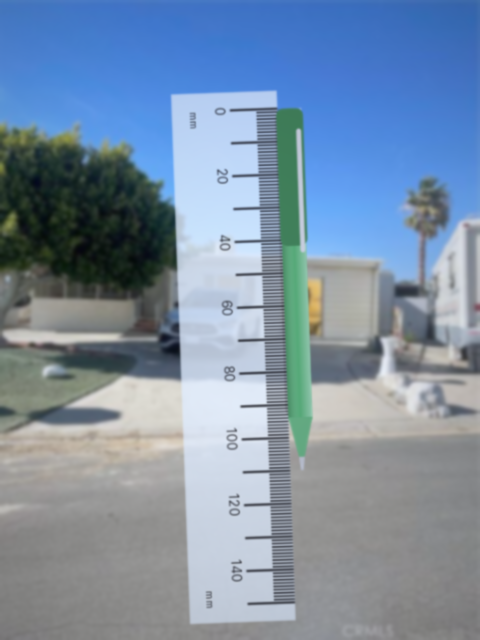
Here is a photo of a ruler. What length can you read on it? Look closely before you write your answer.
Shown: 110 mm
